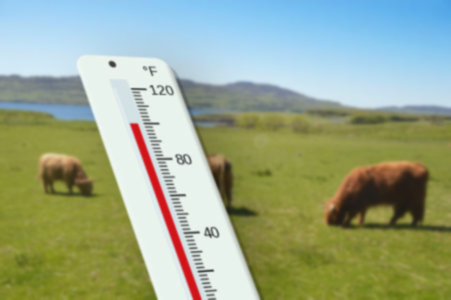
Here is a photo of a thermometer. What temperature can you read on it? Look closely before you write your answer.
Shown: 100 °F
